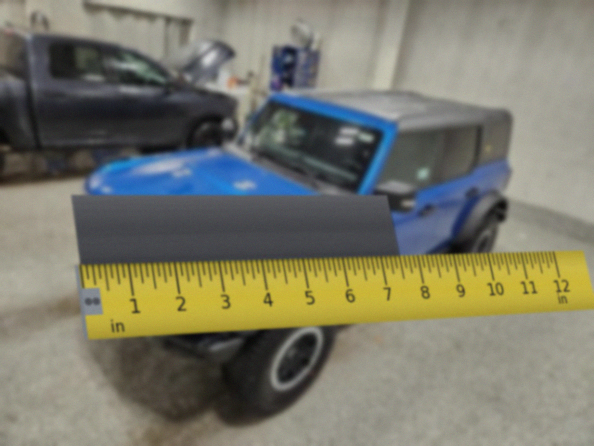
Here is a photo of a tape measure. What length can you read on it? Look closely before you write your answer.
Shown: 7.5 in
